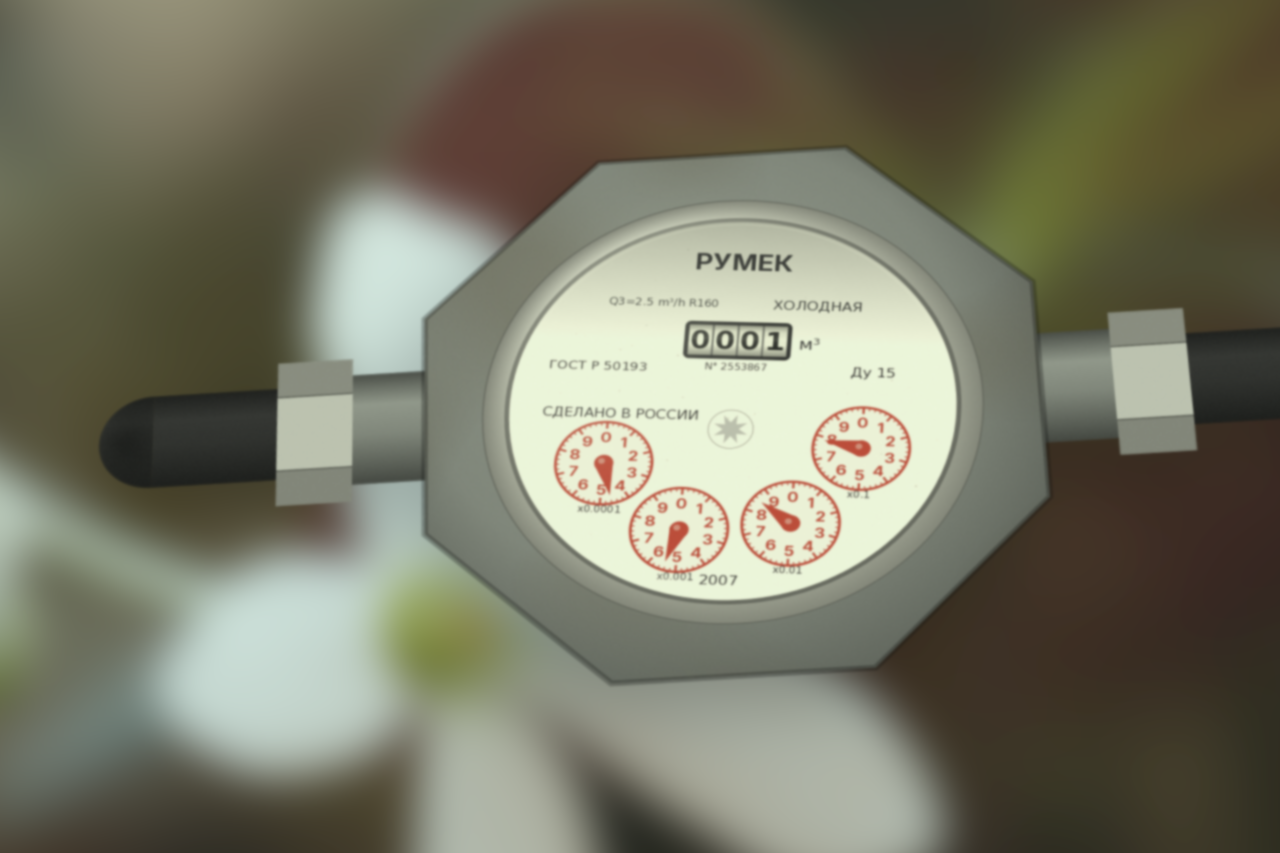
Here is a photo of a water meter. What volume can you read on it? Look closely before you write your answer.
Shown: 1.7854 m³
